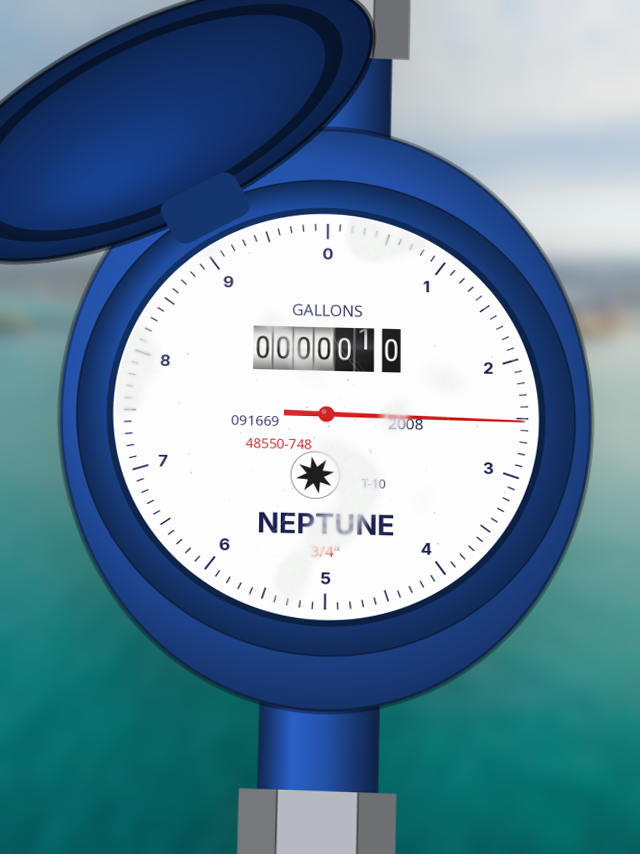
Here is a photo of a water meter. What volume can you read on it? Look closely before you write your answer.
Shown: 12.5 gal
